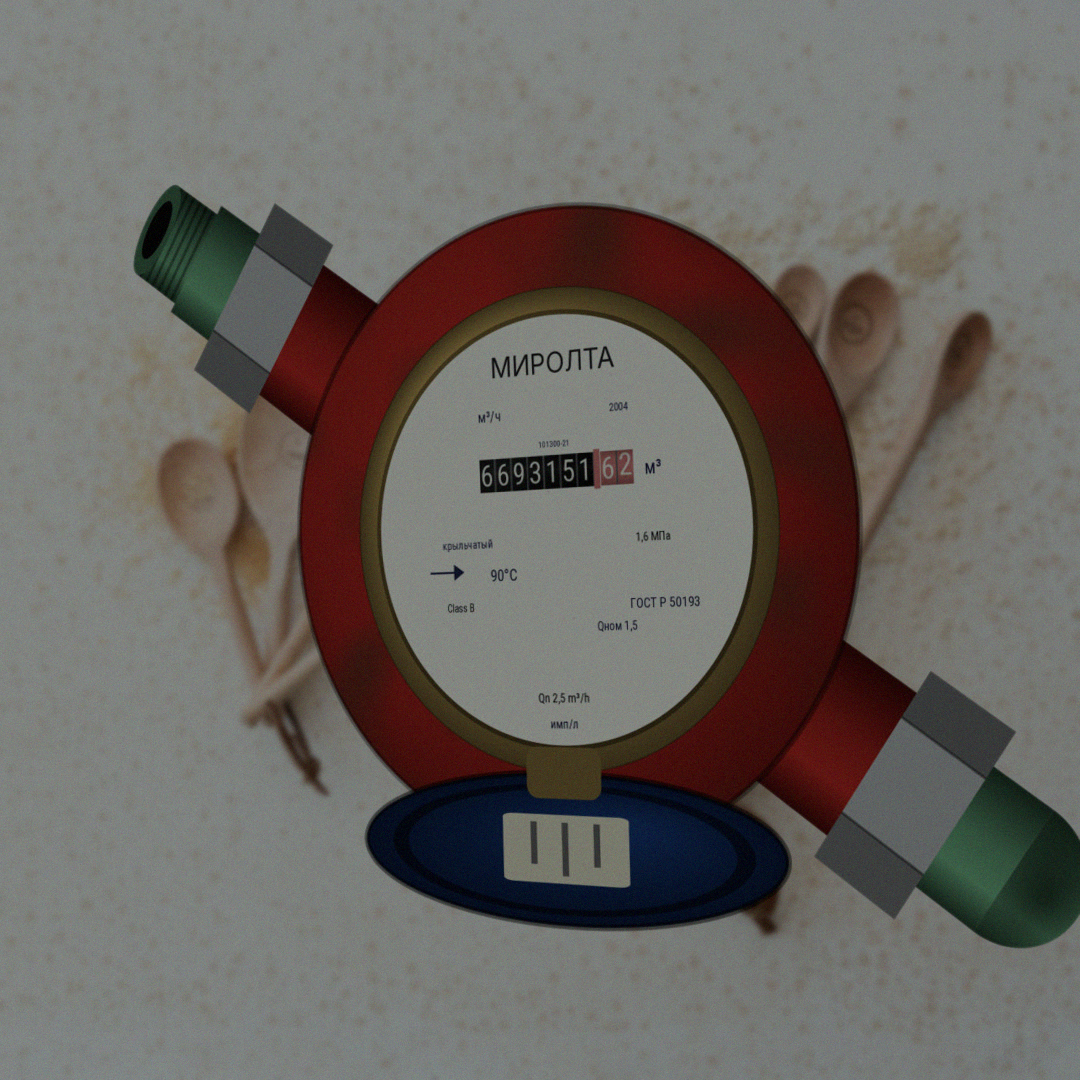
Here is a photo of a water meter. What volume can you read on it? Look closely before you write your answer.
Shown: 6693151.62 m³
